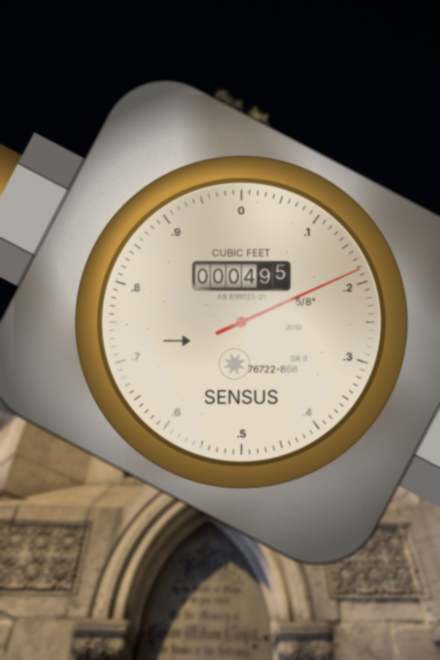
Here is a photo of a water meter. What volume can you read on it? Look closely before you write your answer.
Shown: 495.18 ft³
